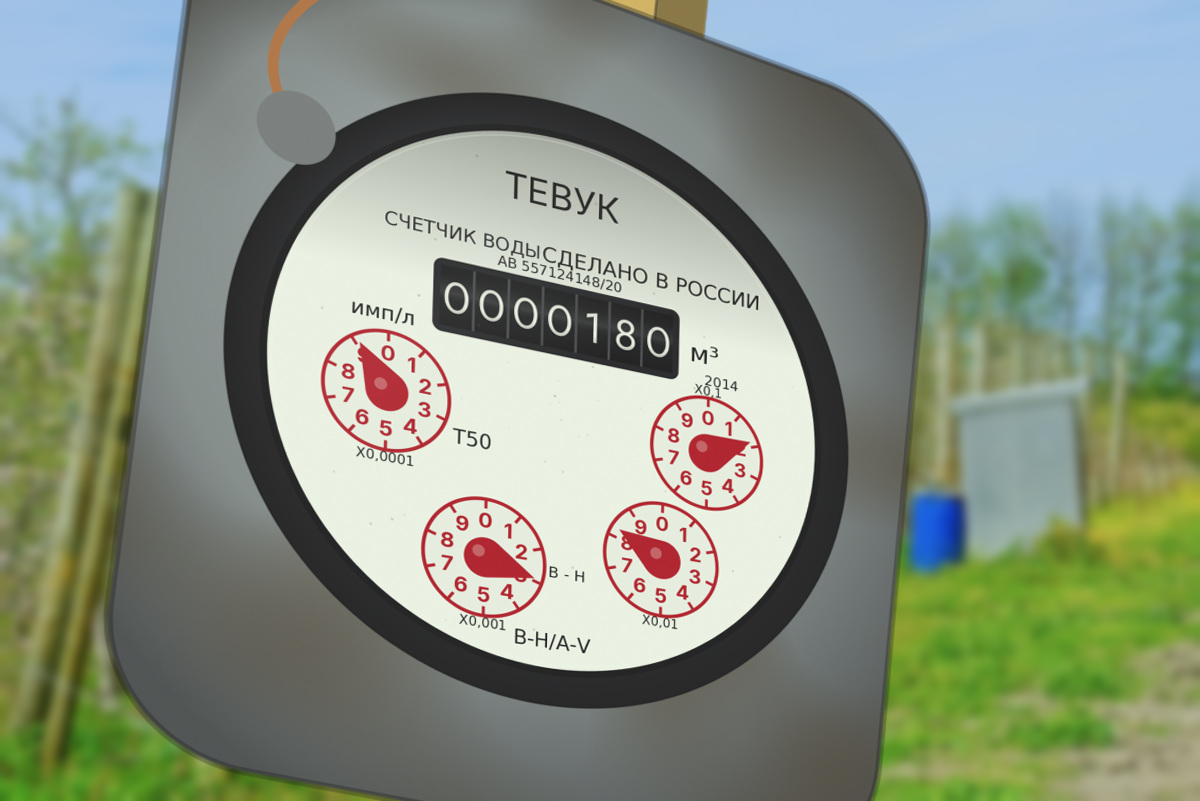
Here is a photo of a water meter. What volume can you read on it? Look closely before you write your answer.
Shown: 180.1829 m³
